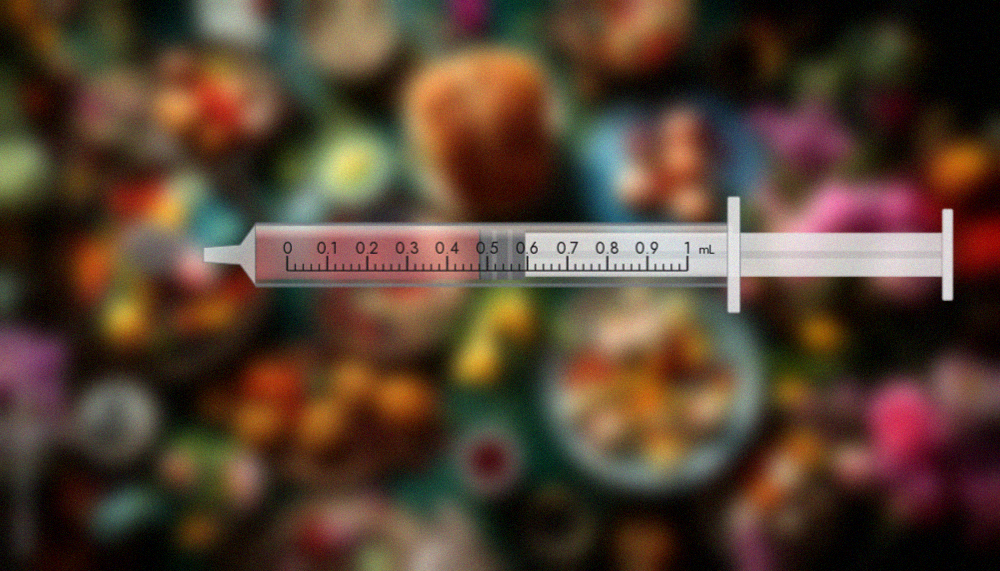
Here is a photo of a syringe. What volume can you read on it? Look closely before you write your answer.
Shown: 0.48 mL
